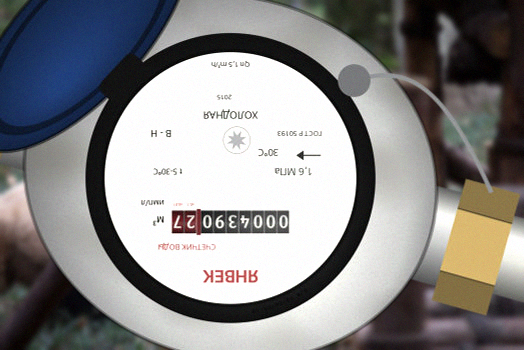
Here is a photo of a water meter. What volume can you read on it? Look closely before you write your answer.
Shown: 4390.27 m³
